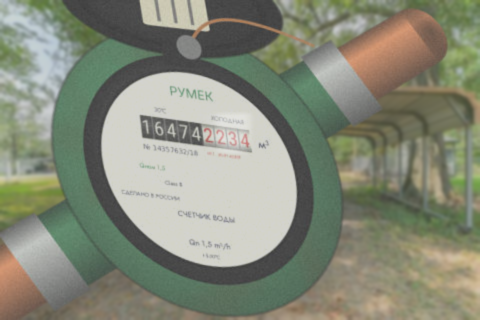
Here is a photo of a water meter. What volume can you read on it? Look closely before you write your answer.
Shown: 16474.2234 m³
